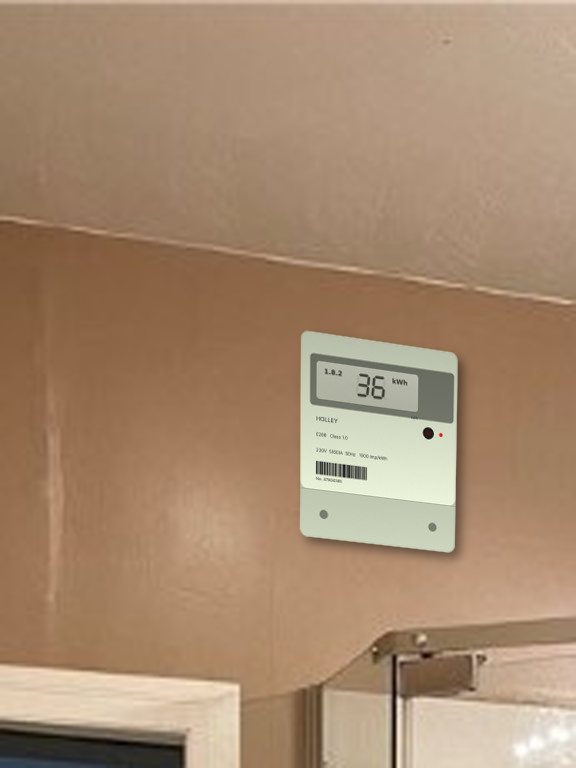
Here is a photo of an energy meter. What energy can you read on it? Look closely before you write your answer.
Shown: 36 kWh
